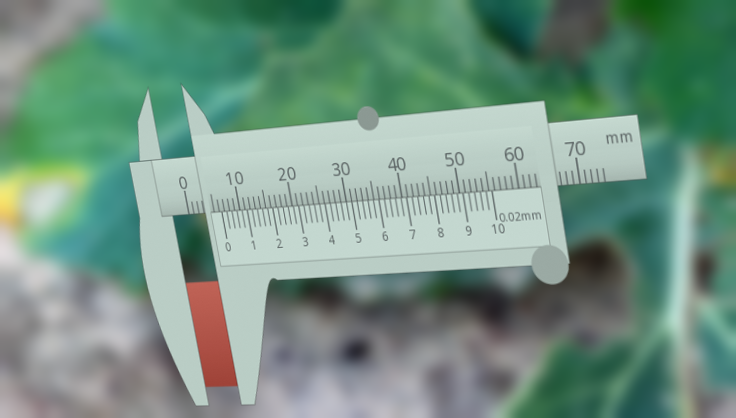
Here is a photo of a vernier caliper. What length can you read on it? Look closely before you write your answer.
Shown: 6.5 mm
